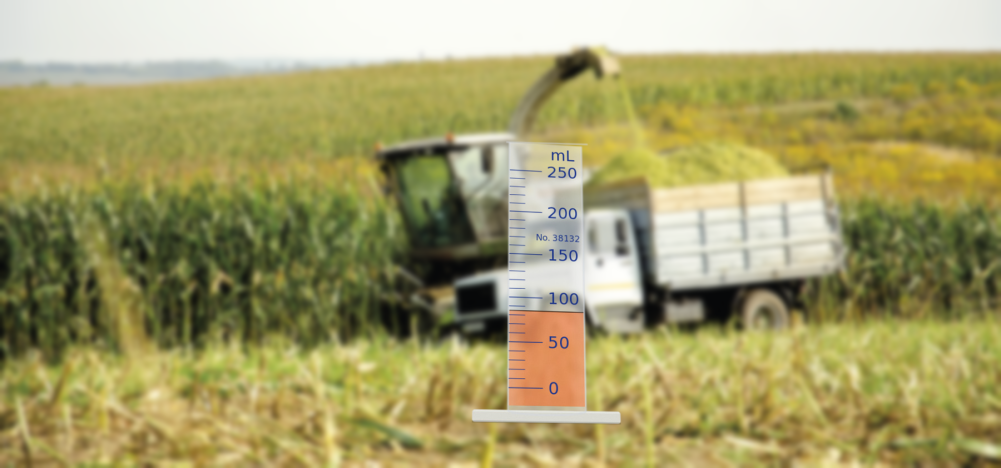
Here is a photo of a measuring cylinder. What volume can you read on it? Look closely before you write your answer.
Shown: 85 mL
